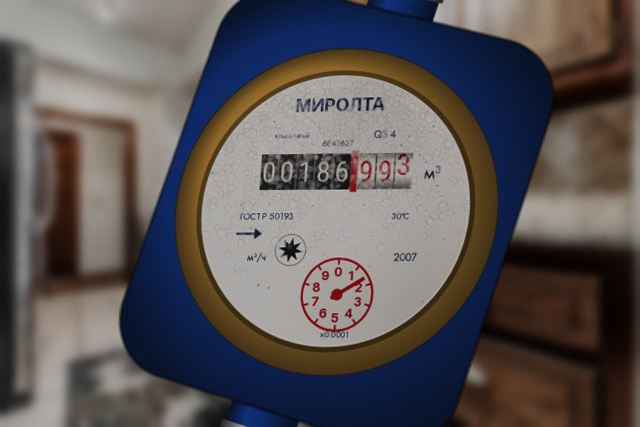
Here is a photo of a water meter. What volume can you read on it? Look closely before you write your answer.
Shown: 186.9931 m³
